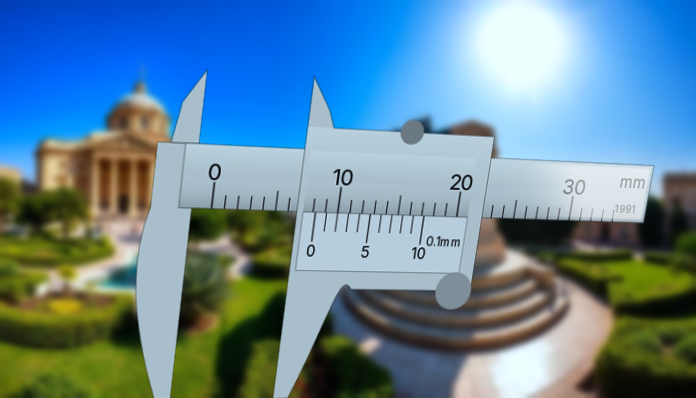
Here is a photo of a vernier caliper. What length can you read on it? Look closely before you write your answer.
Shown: 8.2 mm
